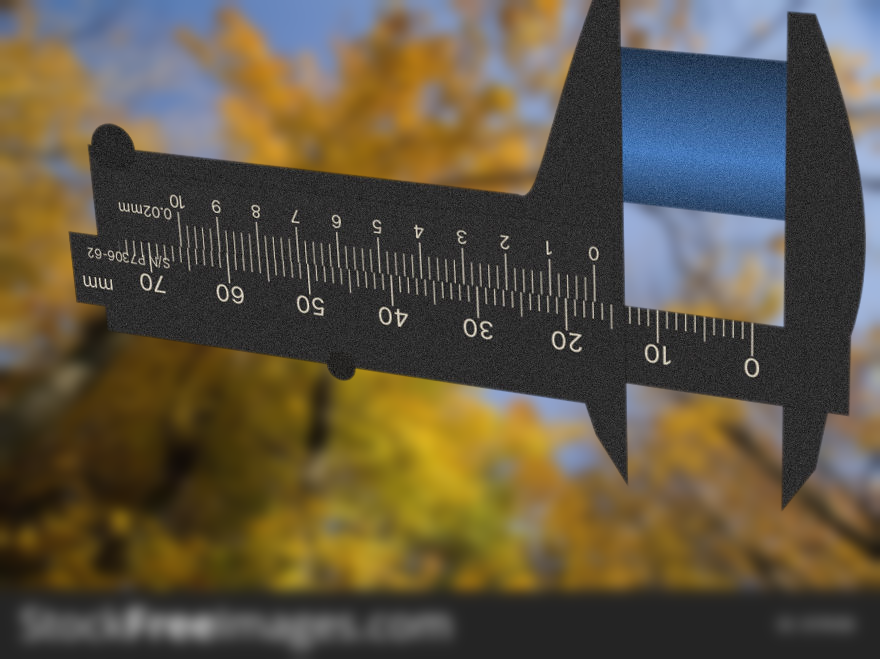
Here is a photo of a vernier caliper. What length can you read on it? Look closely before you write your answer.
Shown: 16.8 mm
